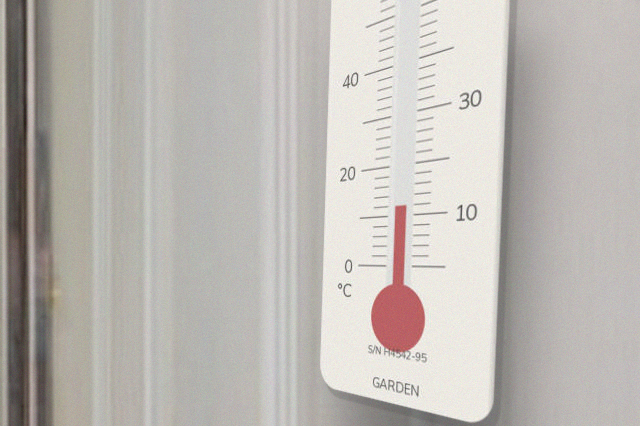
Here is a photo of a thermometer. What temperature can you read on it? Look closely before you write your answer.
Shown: 12 °C
